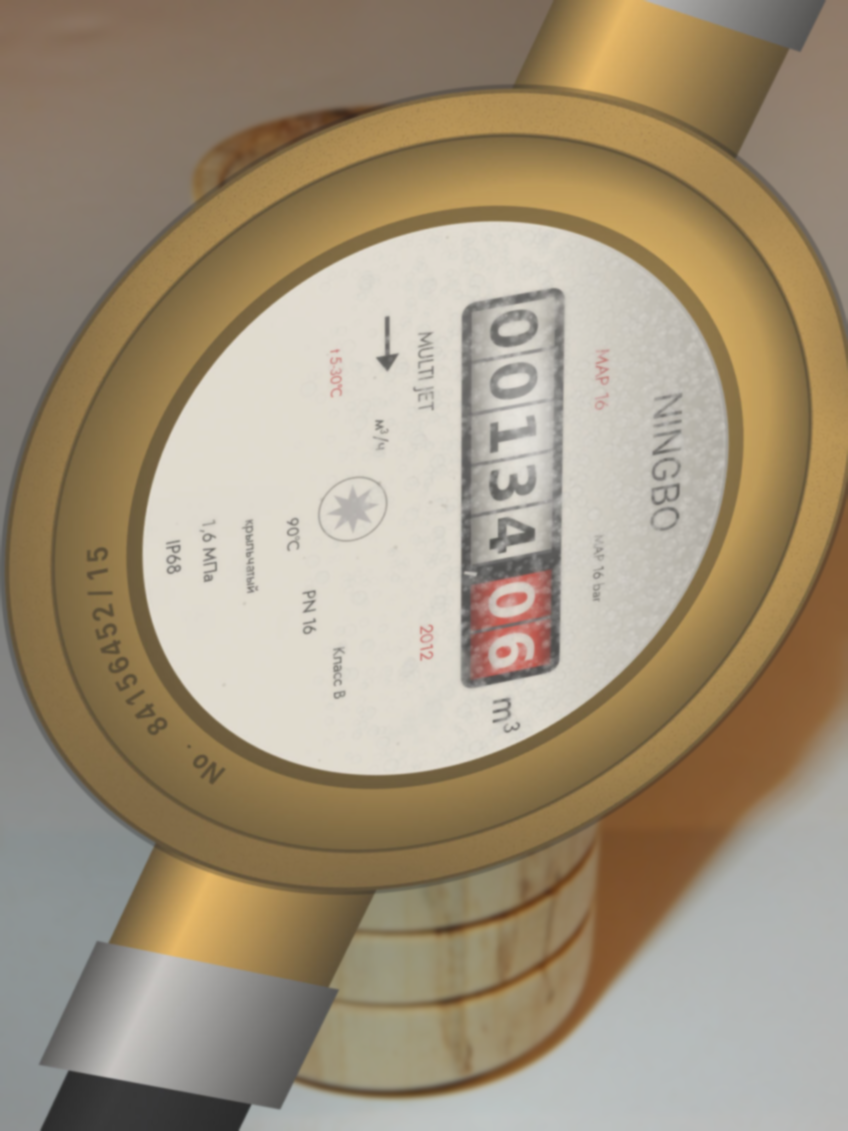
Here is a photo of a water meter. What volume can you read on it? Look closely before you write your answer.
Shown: 134.06 m³
